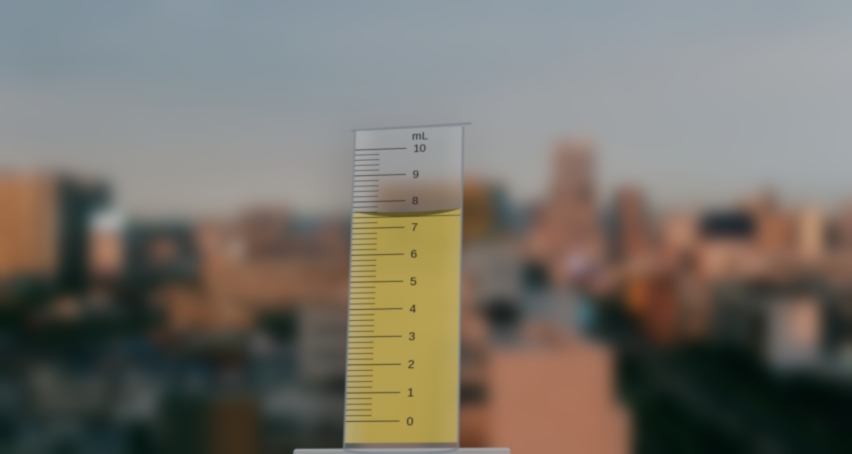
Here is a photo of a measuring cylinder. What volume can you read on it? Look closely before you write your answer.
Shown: 7.4 mL
